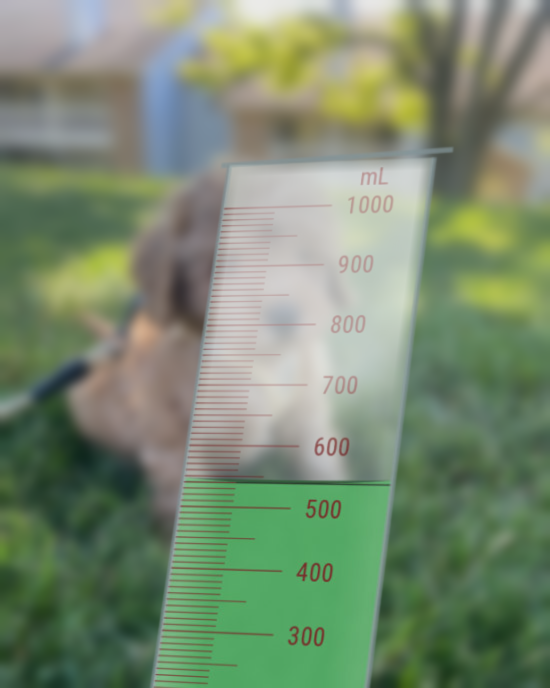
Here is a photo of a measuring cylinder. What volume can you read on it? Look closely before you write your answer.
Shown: 540 mL
